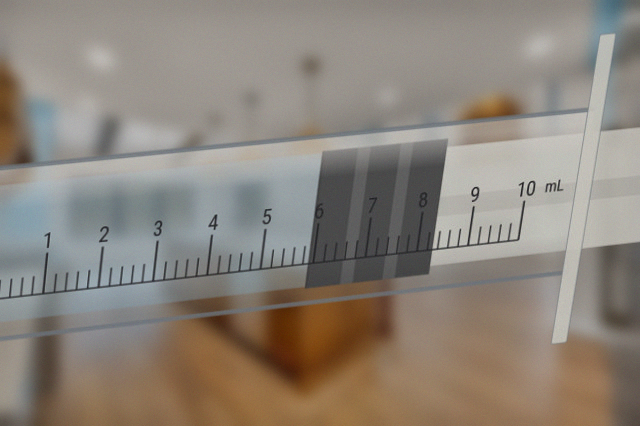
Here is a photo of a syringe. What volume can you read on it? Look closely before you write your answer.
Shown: 5.9 mL
